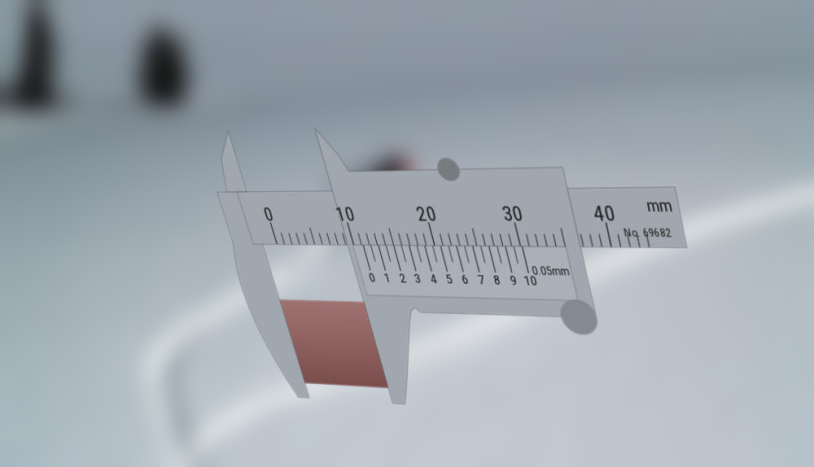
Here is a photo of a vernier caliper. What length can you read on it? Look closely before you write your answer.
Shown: 11.2 mm
